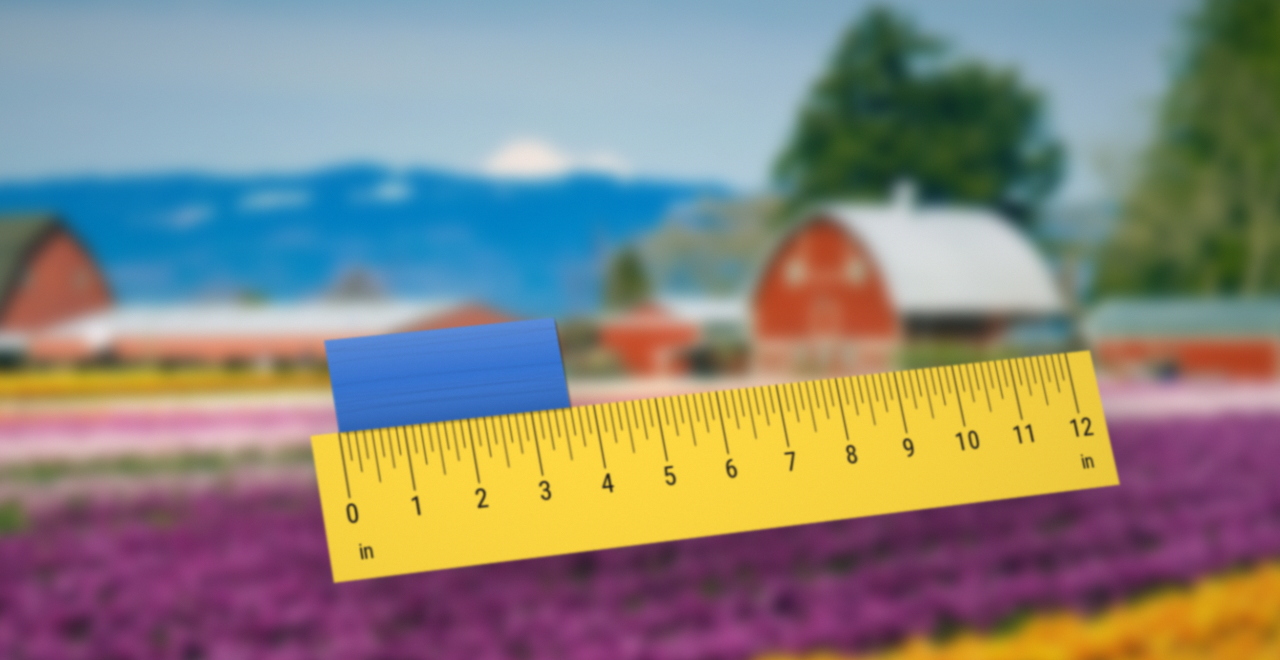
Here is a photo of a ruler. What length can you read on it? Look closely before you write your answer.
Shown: 3.625 in
